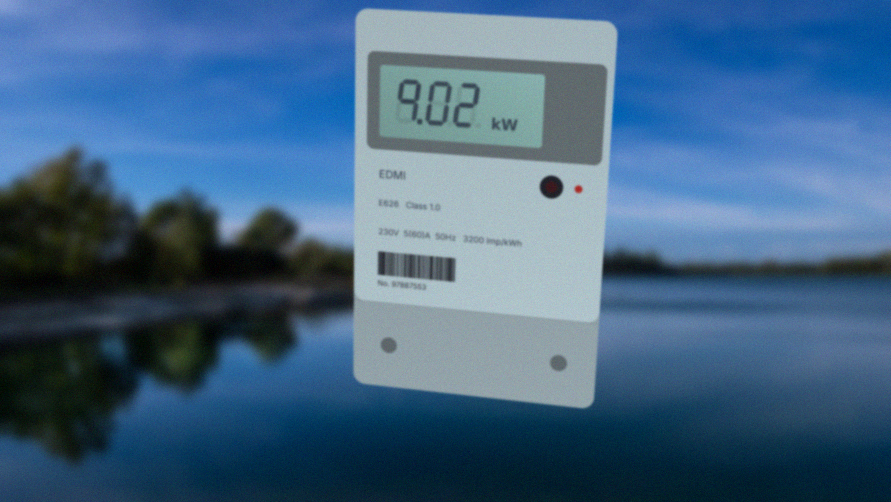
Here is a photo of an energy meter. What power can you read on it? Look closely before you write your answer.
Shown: 9.02 kW
